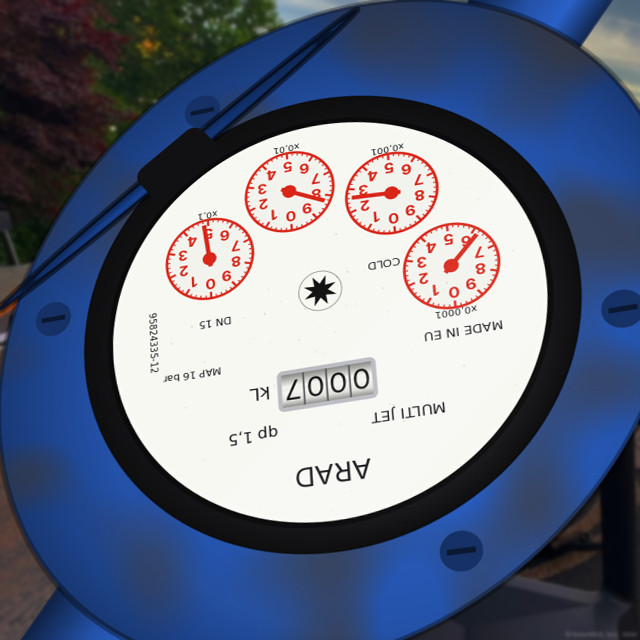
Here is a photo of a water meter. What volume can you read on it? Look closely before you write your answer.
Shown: 7.4826 kL
